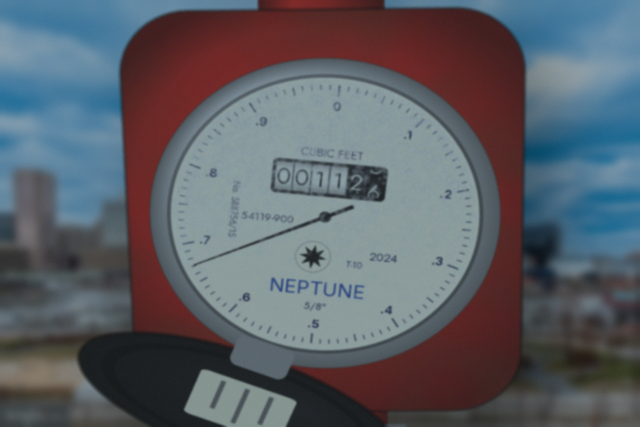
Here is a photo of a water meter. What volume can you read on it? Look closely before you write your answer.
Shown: 1125.67 ft³
